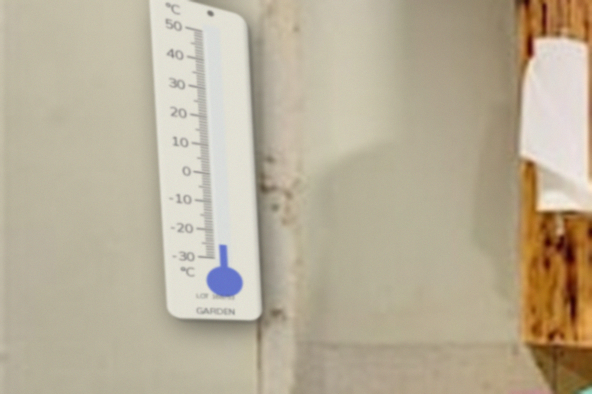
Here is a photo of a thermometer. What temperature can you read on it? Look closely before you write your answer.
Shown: -25 °C
